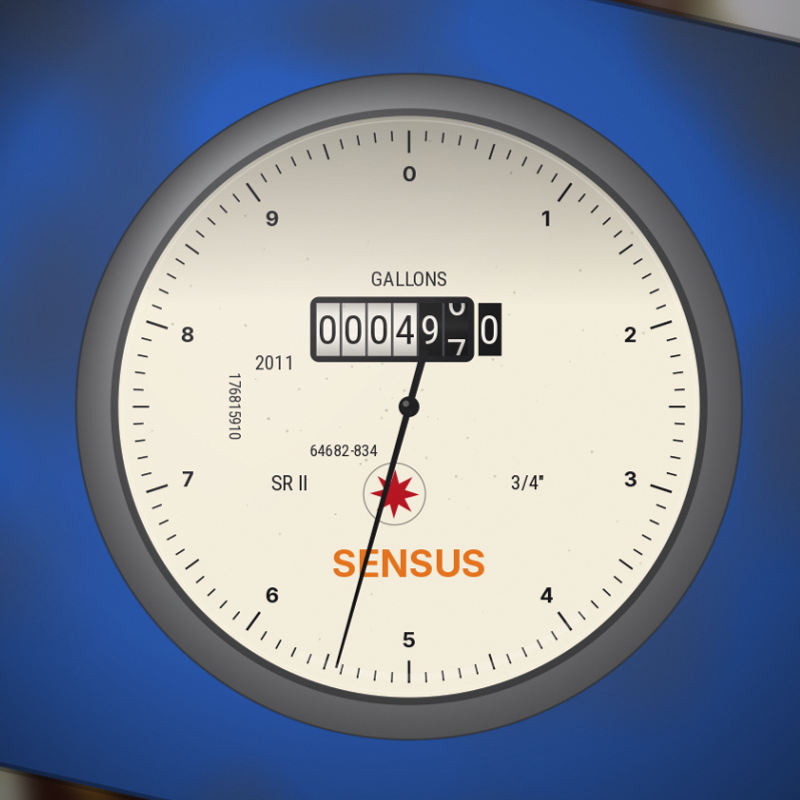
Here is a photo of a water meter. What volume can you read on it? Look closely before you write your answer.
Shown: 4965.4 gal
